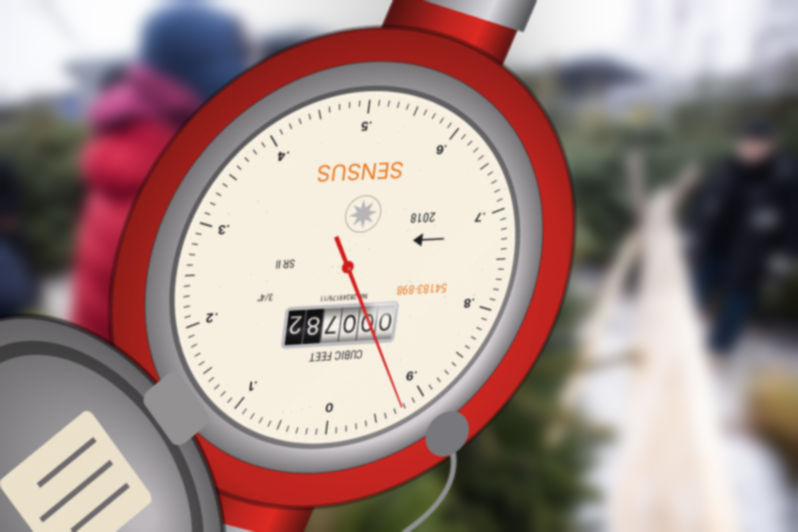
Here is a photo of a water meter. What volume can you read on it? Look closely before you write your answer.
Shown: 781.92 ft³
